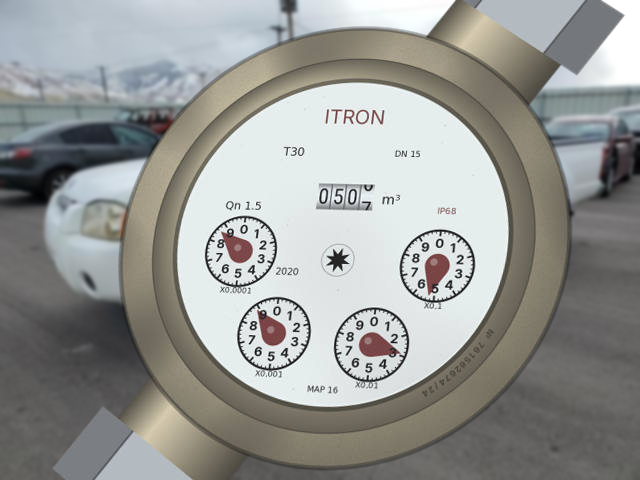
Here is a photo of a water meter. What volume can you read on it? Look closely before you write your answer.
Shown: 506.5288 m³
